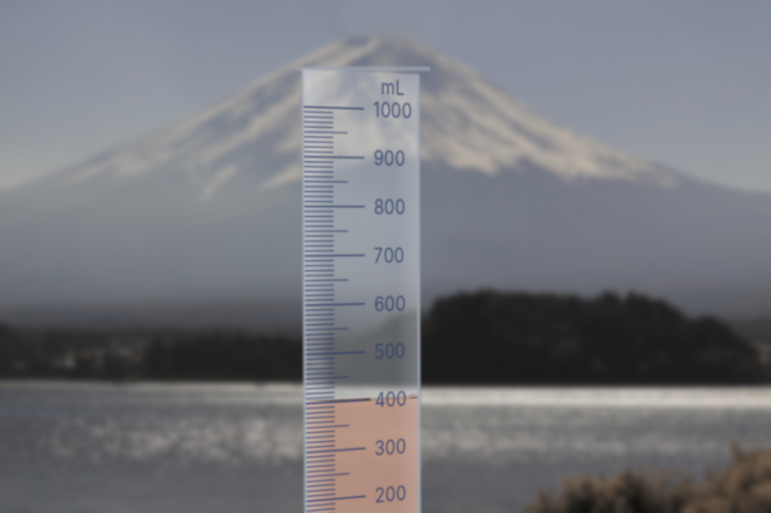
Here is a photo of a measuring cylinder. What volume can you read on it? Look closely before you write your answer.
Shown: 400 mL
